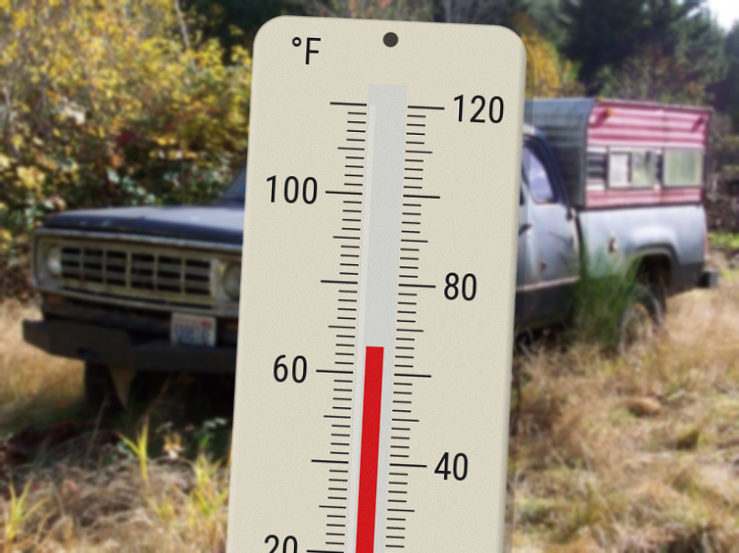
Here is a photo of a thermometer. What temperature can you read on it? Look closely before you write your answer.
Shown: 66 °F
